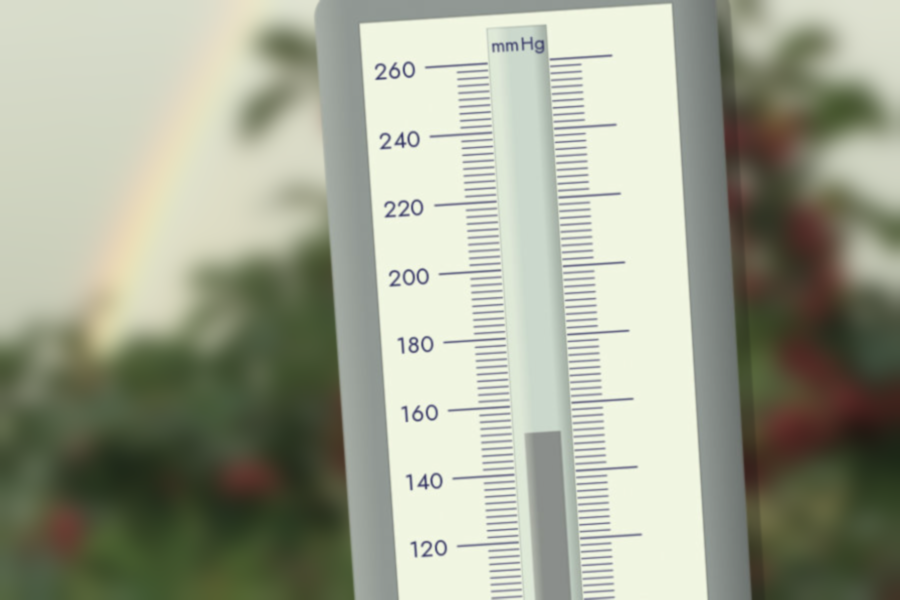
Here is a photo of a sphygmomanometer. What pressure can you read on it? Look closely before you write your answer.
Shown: 152 mmHg
